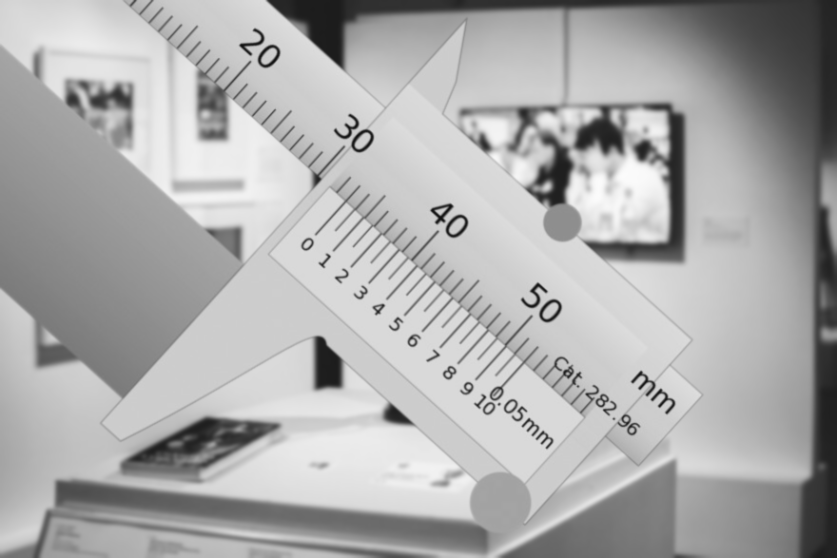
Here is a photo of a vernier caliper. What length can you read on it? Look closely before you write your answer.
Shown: 33.0 mm
